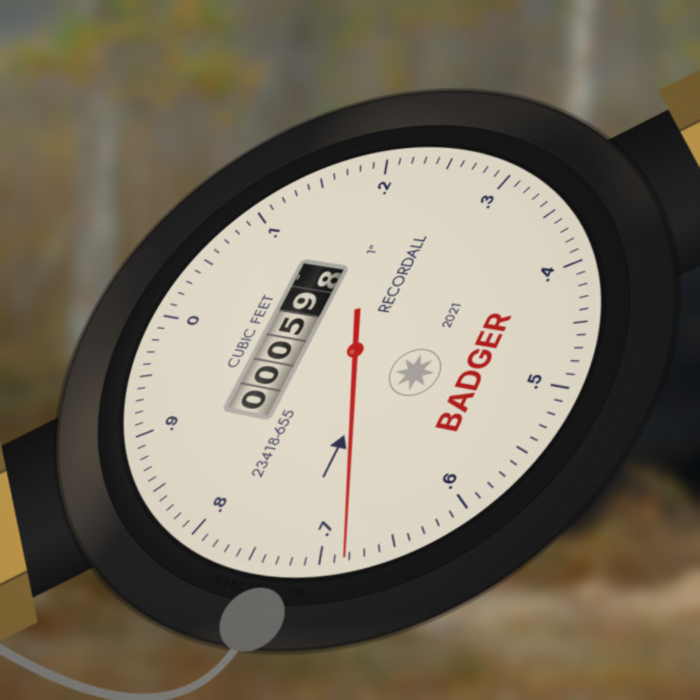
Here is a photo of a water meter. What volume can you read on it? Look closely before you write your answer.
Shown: 597.68 ft³
